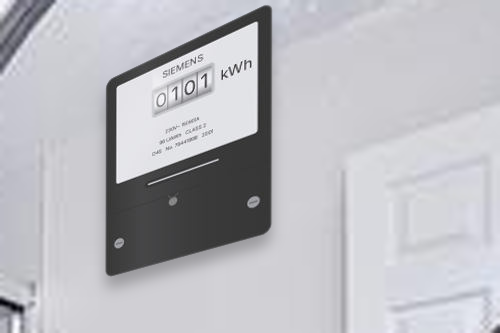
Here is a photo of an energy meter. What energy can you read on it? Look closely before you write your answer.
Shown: 101 kWh
